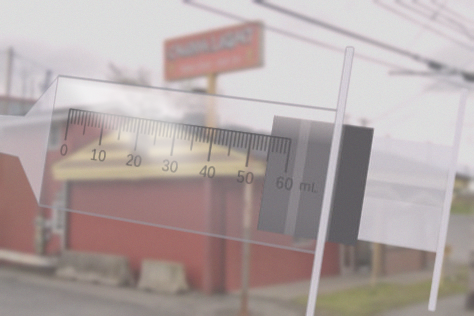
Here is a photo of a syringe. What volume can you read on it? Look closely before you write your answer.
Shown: 55 mL
